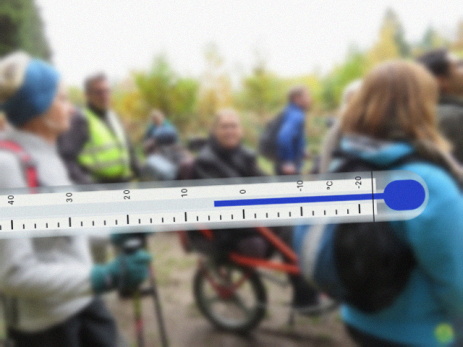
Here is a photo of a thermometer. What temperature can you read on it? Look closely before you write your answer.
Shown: 5 °C
